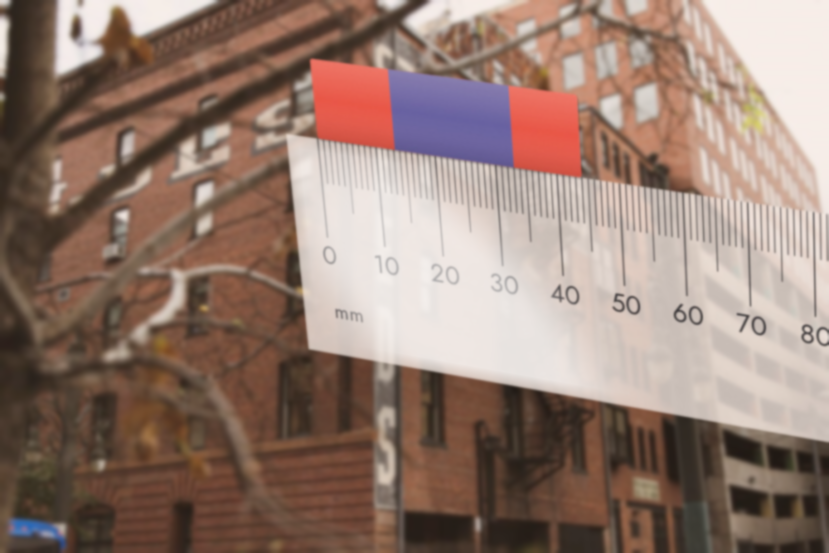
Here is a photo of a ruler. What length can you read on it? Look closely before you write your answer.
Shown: 44 mm
